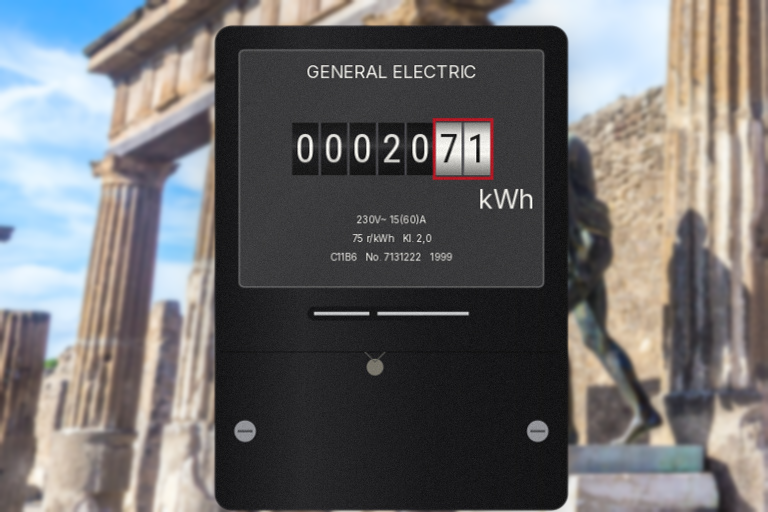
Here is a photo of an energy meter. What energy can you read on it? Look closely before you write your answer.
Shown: 20.71 kWh
